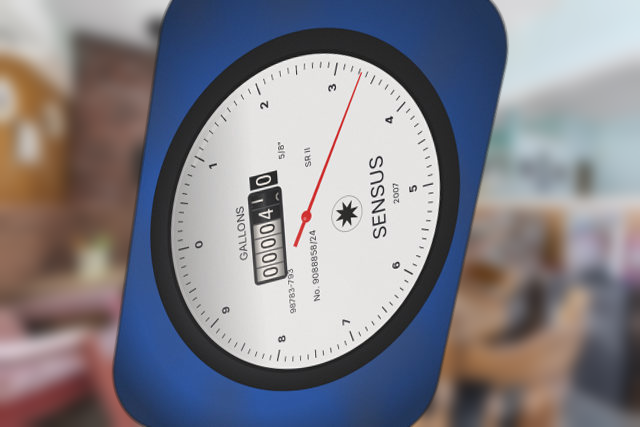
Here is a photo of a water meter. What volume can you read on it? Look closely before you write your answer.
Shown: 413.3 gal
